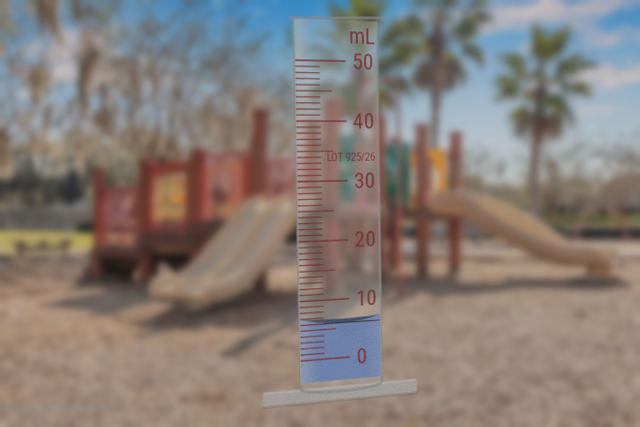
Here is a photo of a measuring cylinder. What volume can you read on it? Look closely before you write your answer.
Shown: 6 mL
